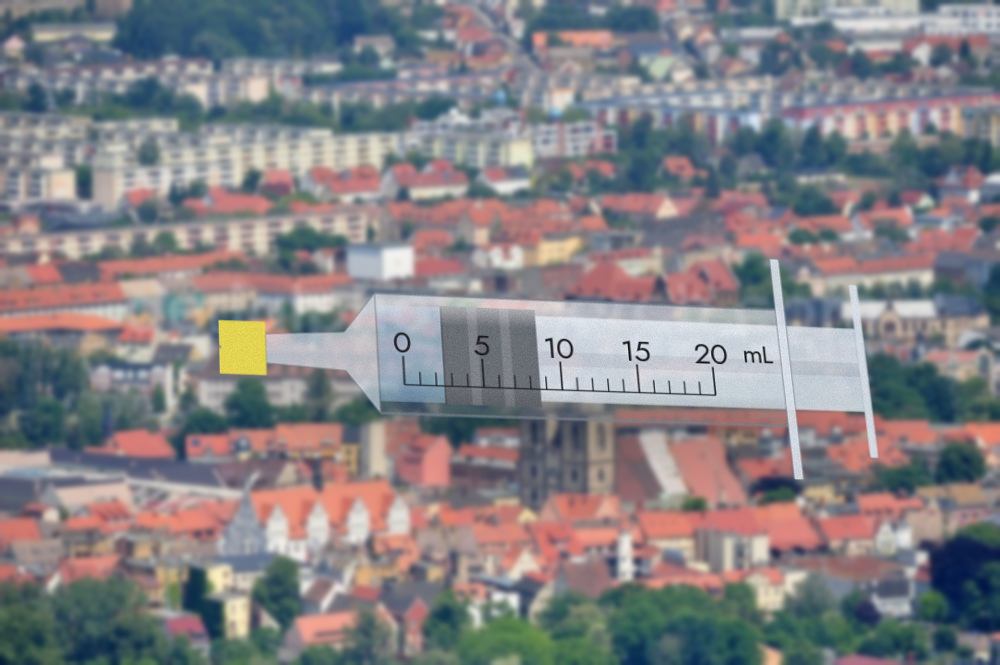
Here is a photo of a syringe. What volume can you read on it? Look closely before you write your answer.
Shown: 2.5 mL
